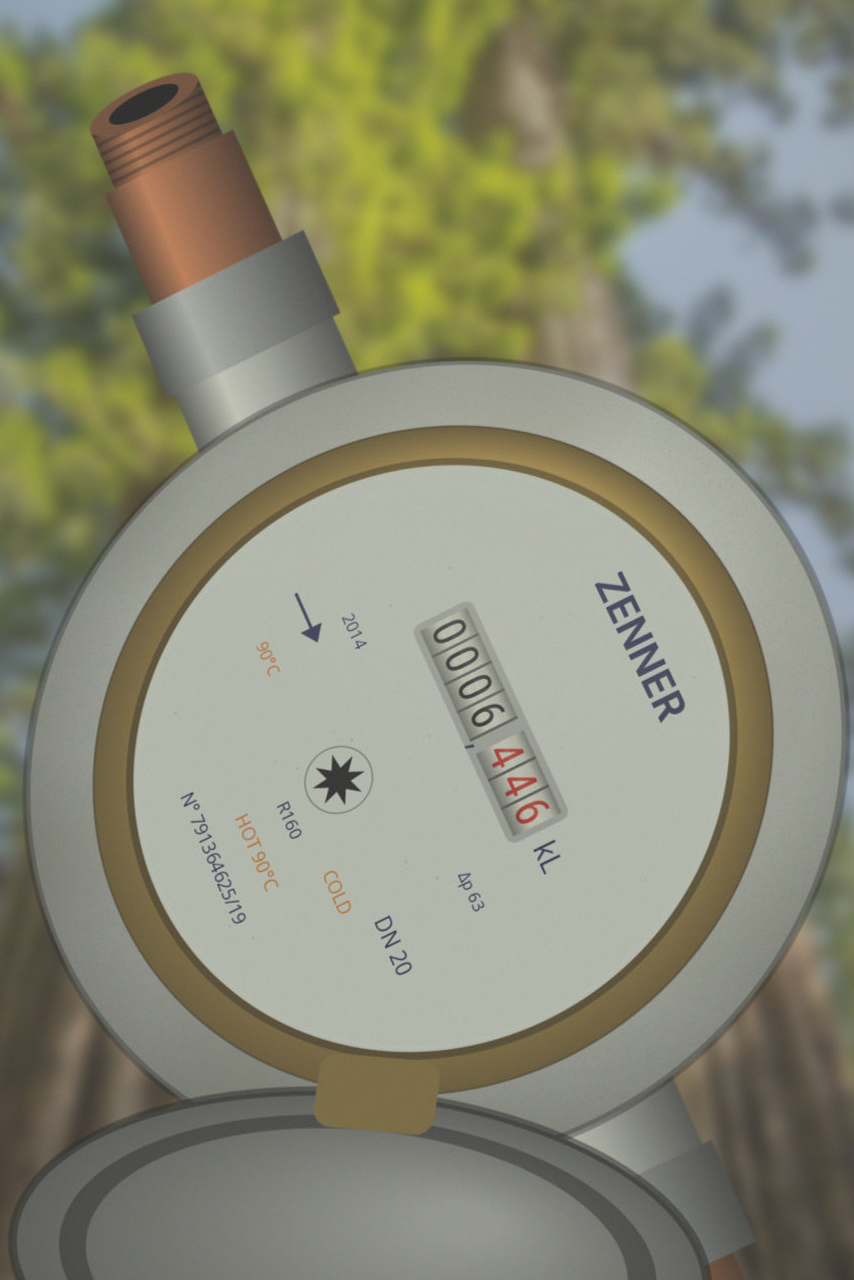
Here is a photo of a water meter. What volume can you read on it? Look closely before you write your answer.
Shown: 6.446 kL
